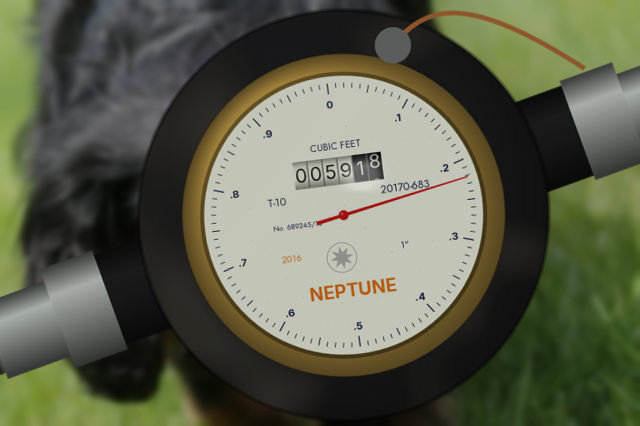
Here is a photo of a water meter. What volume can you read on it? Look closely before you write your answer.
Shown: 5918.22 ft³
